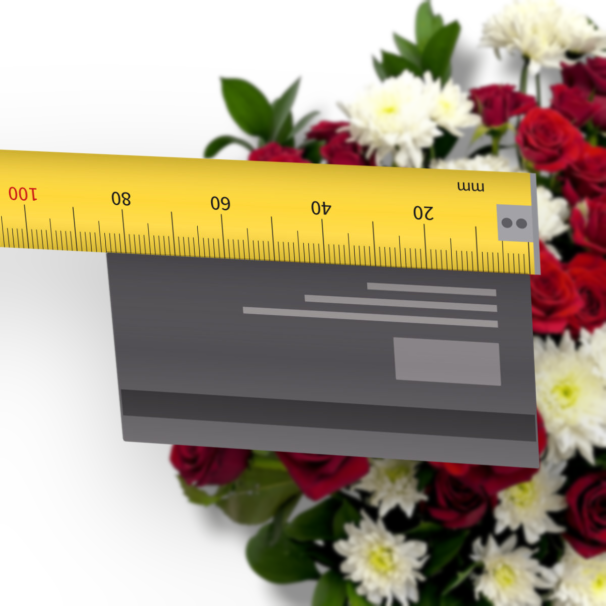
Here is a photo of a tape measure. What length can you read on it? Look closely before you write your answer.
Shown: 84 mm
